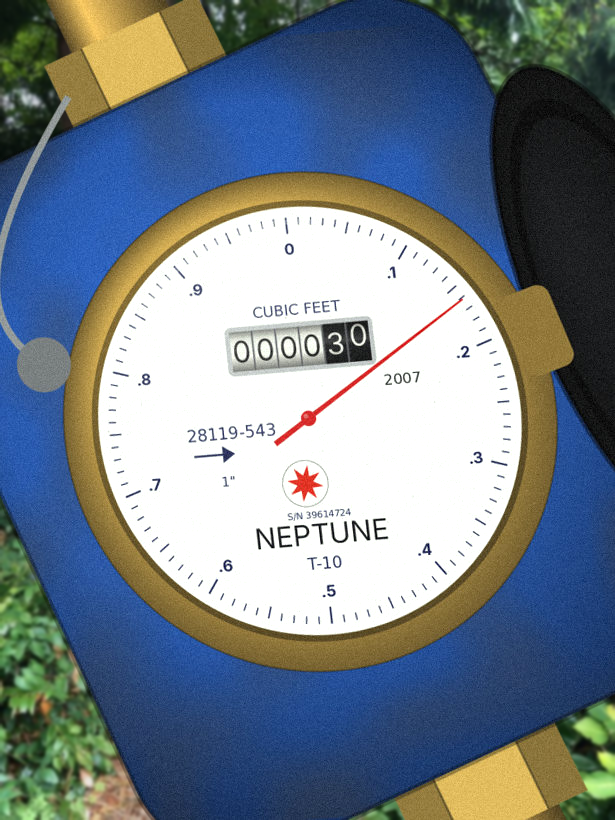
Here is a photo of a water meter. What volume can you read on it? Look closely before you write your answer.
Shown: 30.16 ft³
